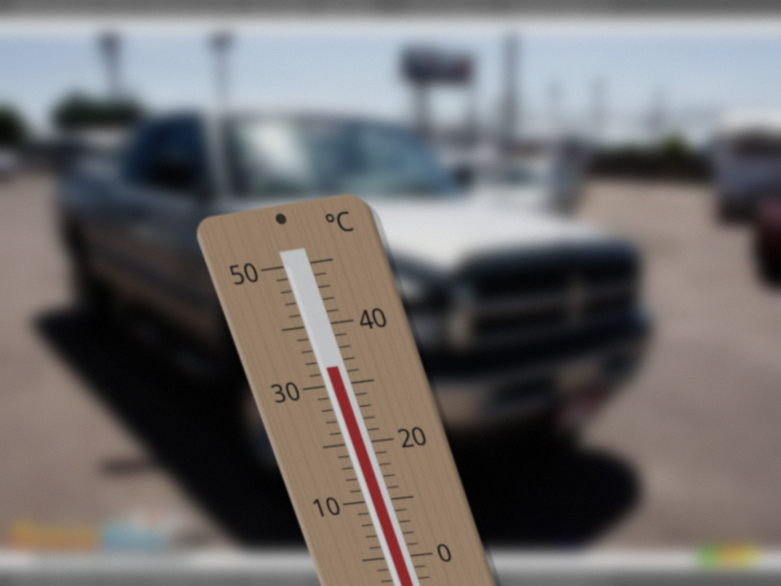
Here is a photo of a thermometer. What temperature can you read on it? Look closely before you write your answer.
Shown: 33 °C
